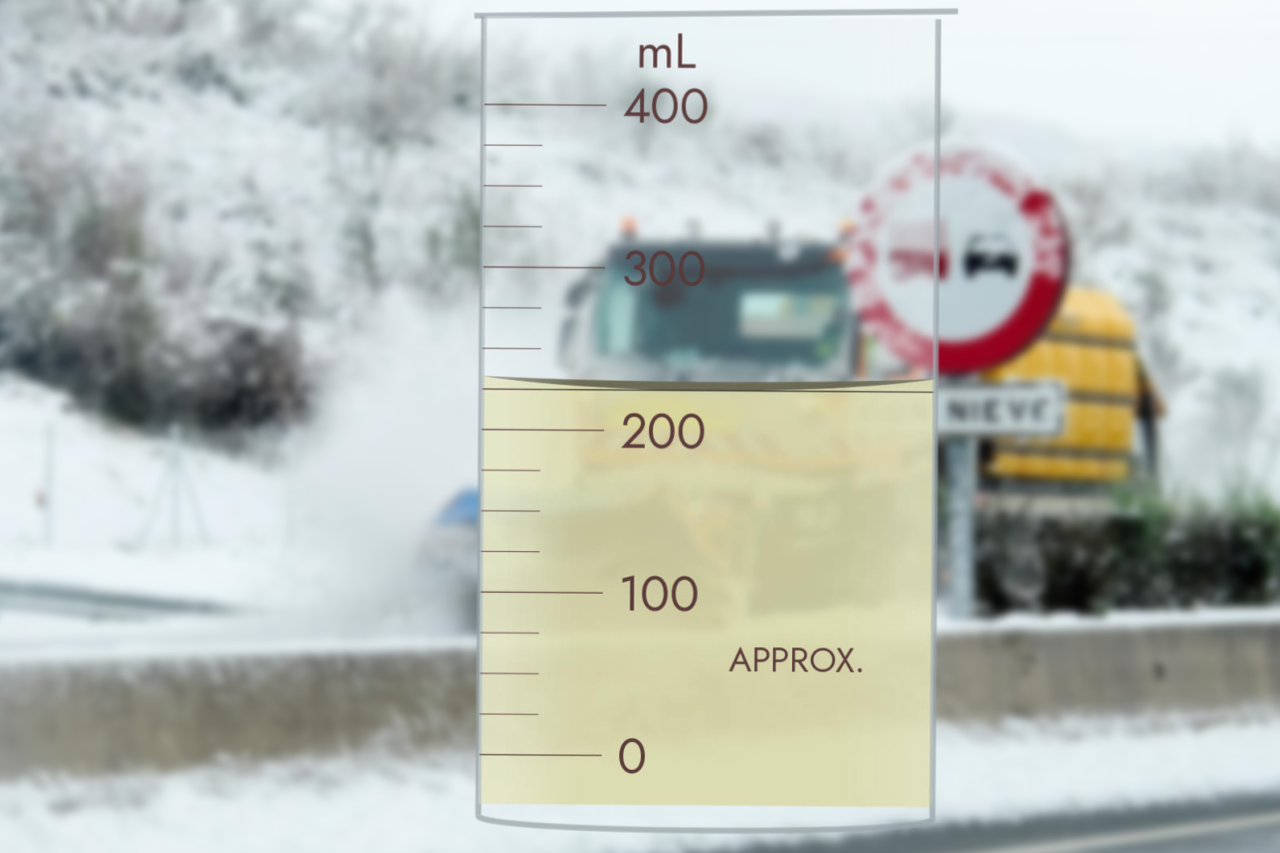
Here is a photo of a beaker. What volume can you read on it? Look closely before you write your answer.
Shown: 225 mL
